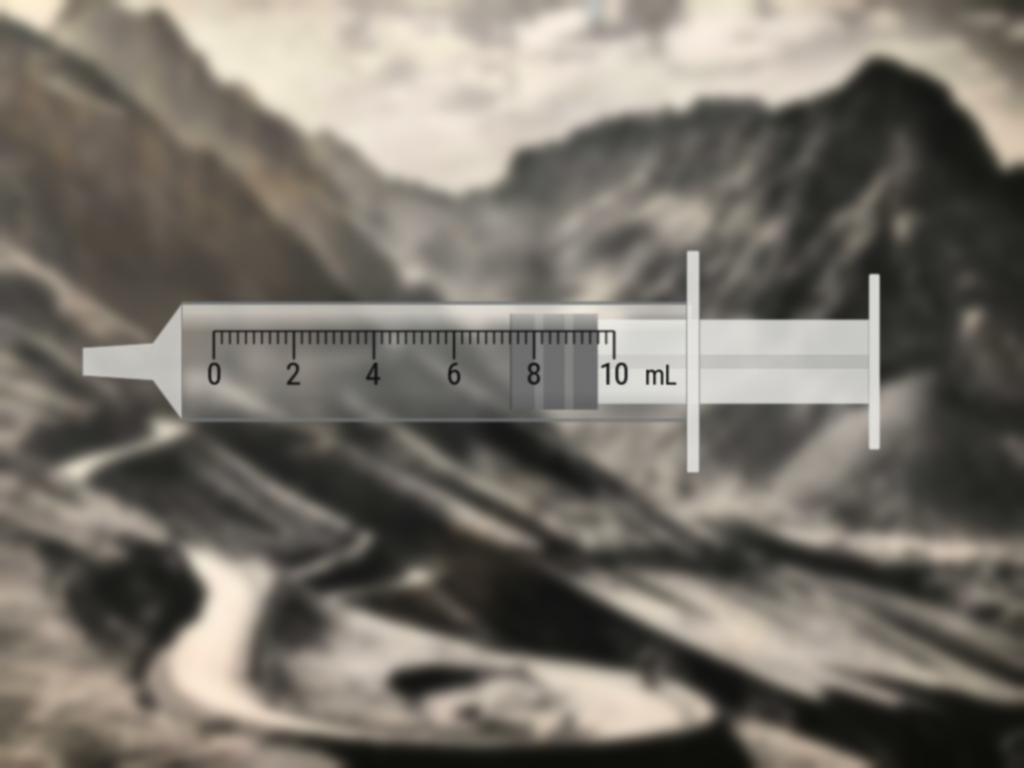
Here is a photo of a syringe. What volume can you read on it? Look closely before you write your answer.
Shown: 7.4 mL
